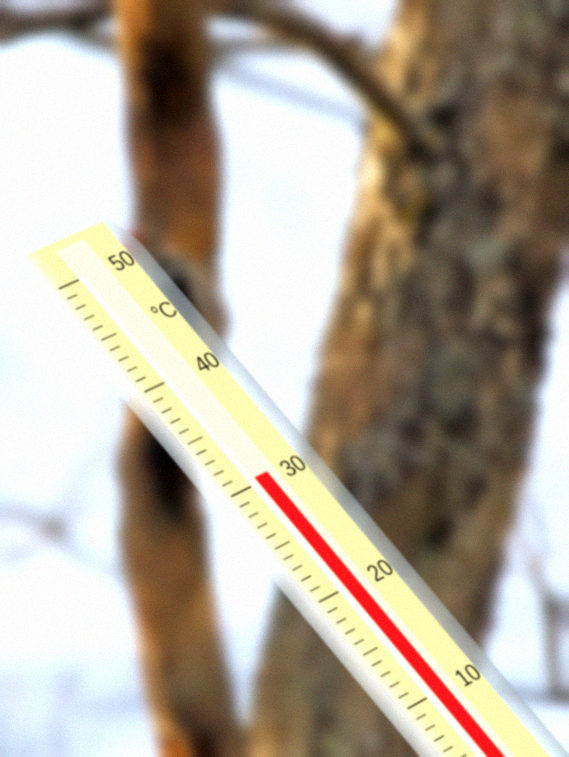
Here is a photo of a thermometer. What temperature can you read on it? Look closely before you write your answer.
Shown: 30.5 °C
